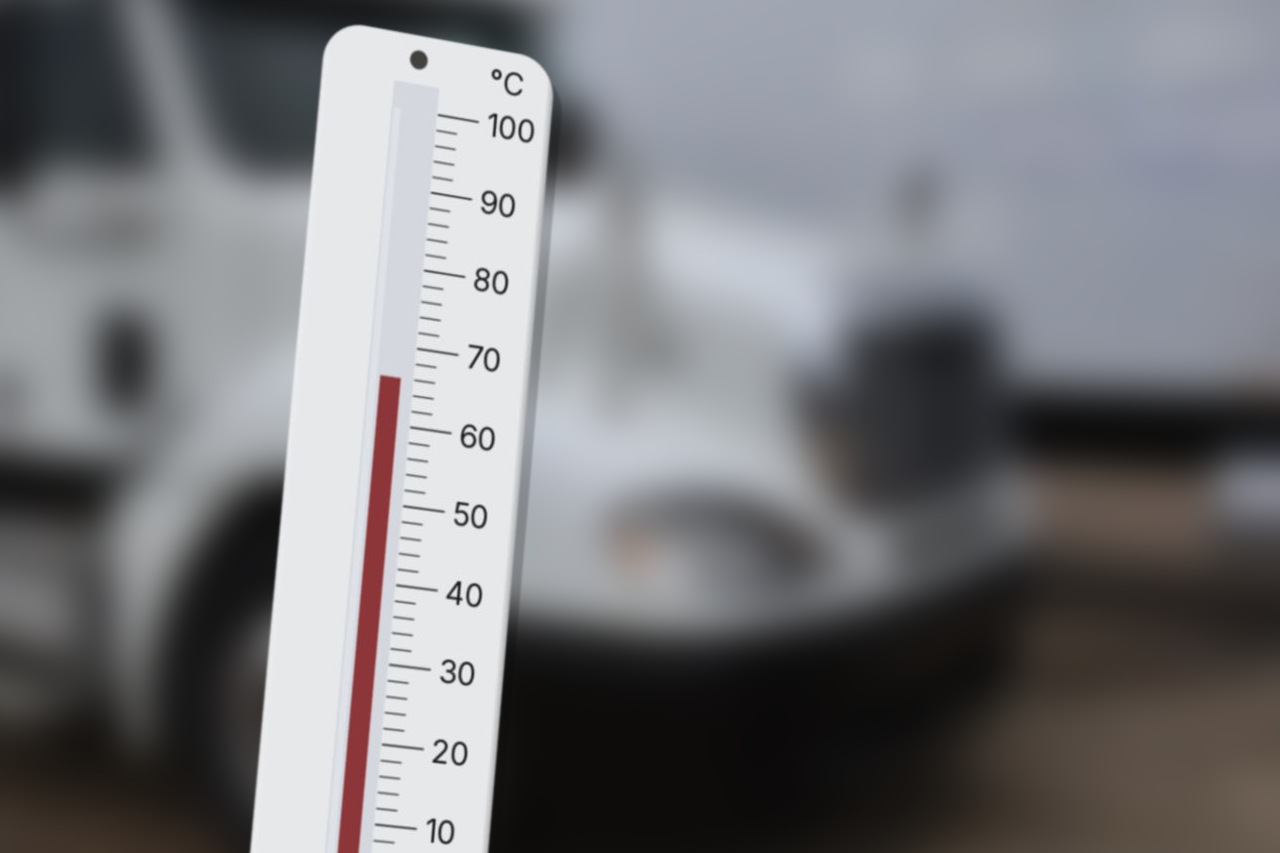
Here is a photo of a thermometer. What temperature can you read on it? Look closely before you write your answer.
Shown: 66 °C
